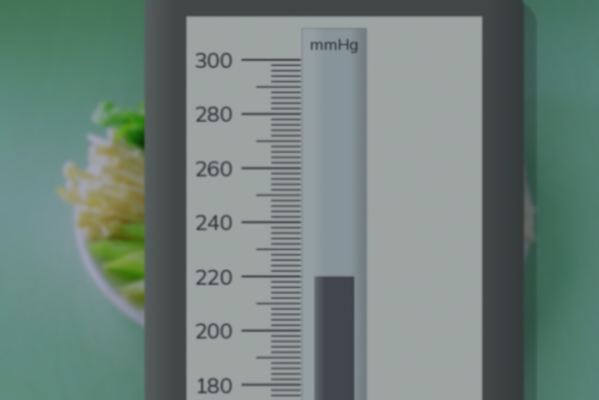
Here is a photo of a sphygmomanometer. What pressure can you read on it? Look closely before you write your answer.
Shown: 220 mmHg
